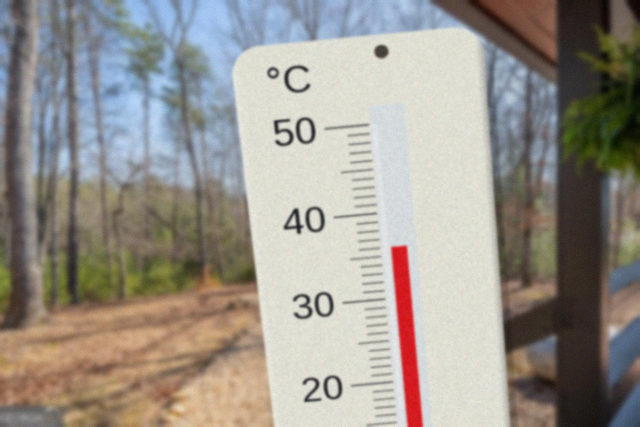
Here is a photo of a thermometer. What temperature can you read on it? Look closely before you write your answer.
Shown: 36 °C
